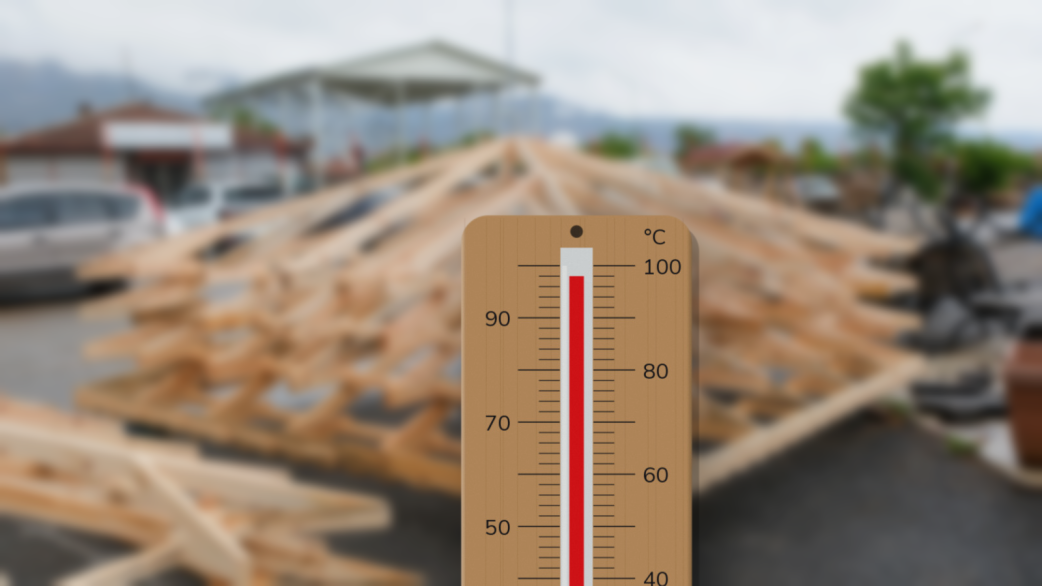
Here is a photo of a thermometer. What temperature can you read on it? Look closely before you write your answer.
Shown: 98 °C
